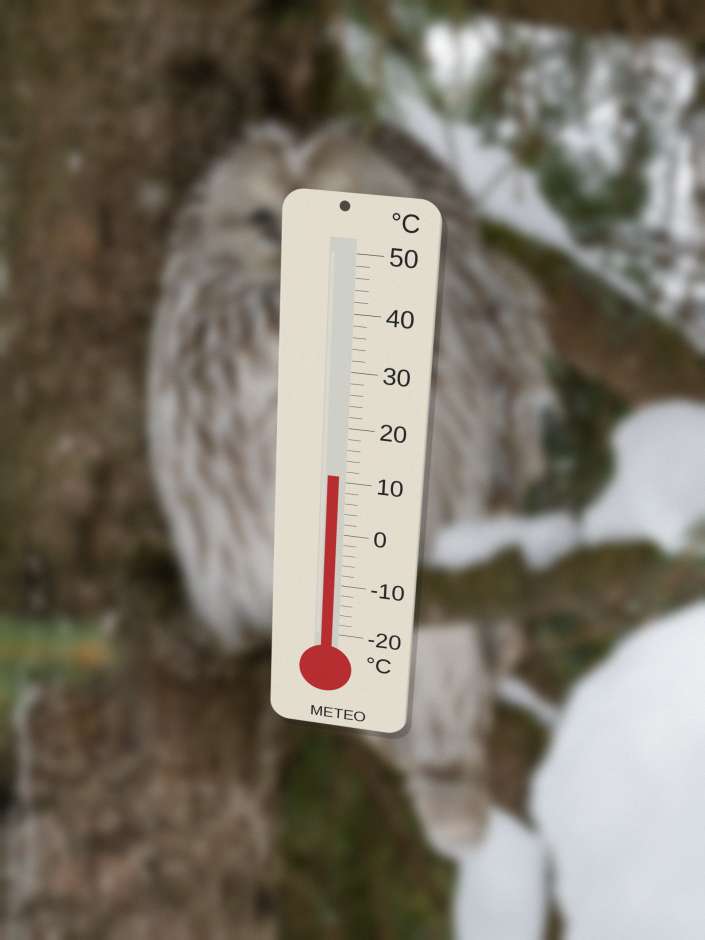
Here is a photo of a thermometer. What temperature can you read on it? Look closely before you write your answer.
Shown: 11 °C
